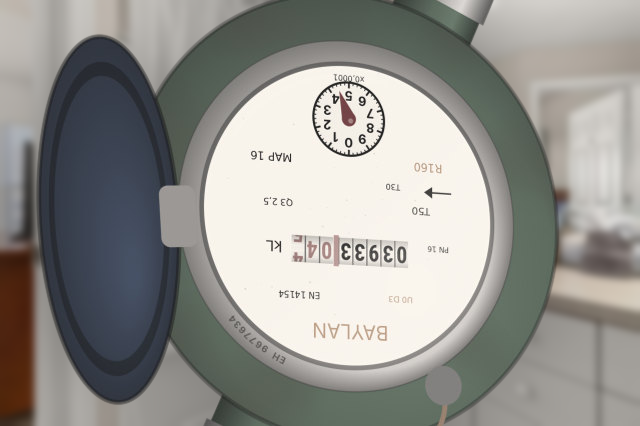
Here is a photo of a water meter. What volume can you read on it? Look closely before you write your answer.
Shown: 3933.0444 kL
